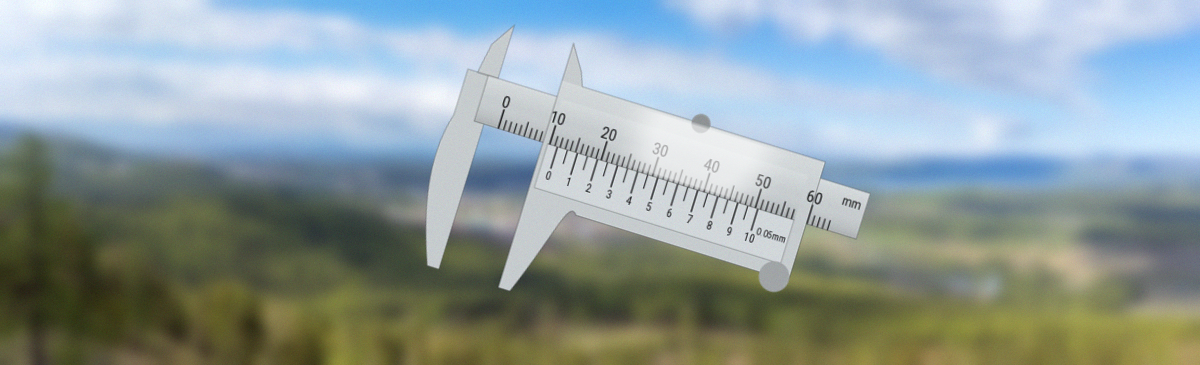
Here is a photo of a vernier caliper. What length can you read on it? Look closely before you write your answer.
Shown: 11.5 mm
